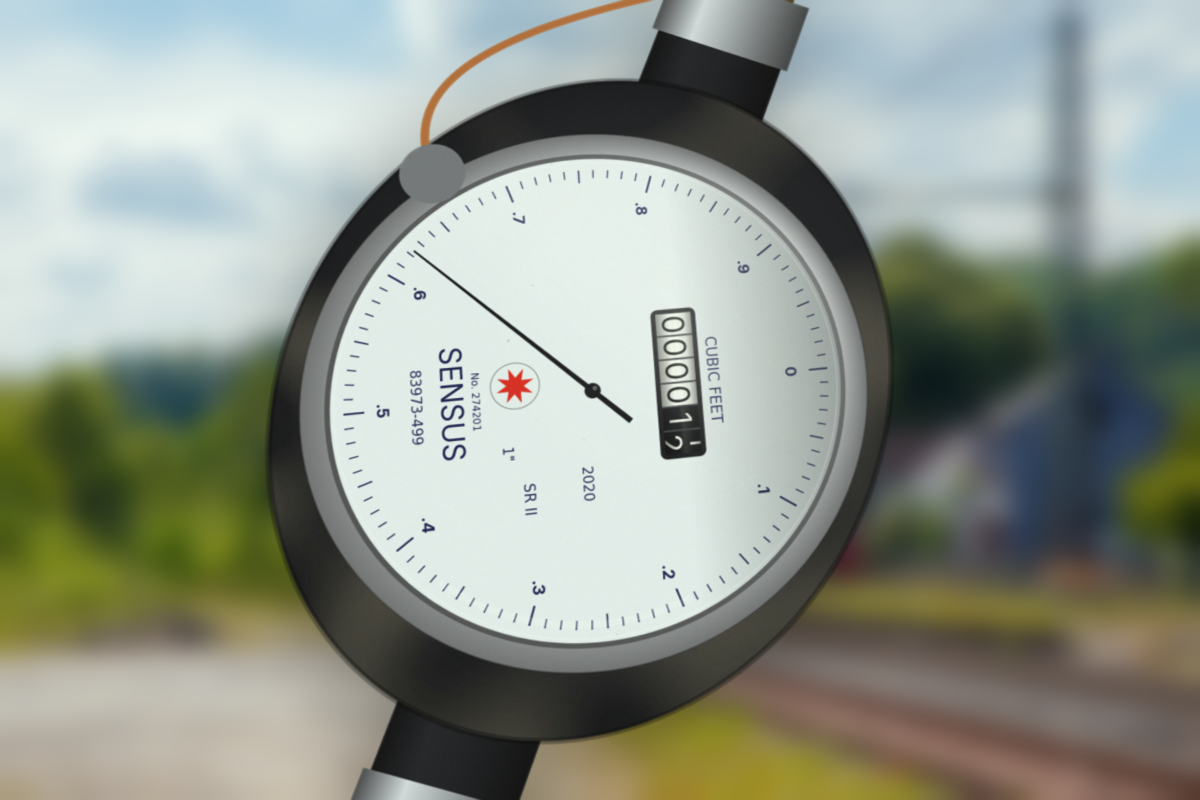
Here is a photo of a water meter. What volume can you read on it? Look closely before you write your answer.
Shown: 11.62 ft³
